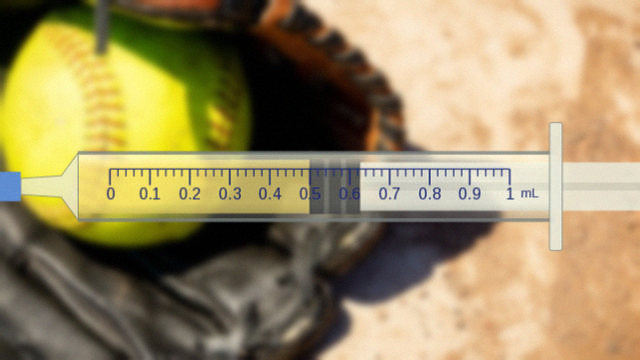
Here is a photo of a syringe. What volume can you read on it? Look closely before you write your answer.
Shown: 0.5 mL
